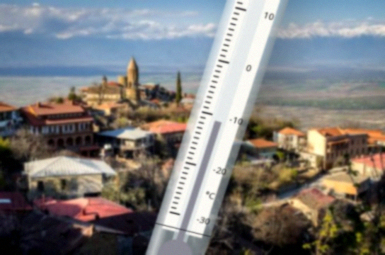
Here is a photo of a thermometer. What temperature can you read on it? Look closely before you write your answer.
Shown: -11 °C
